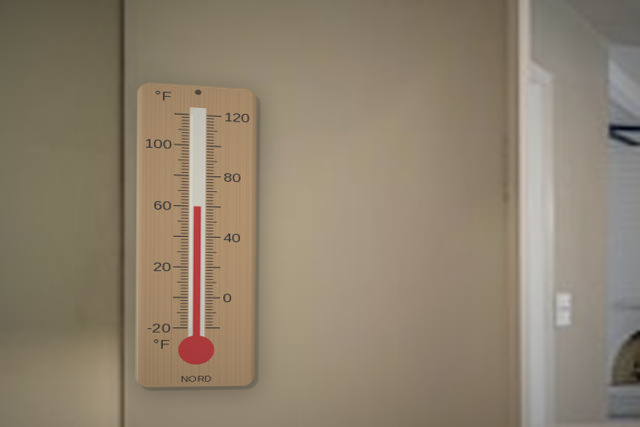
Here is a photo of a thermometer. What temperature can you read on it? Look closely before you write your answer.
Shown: 60 °F
